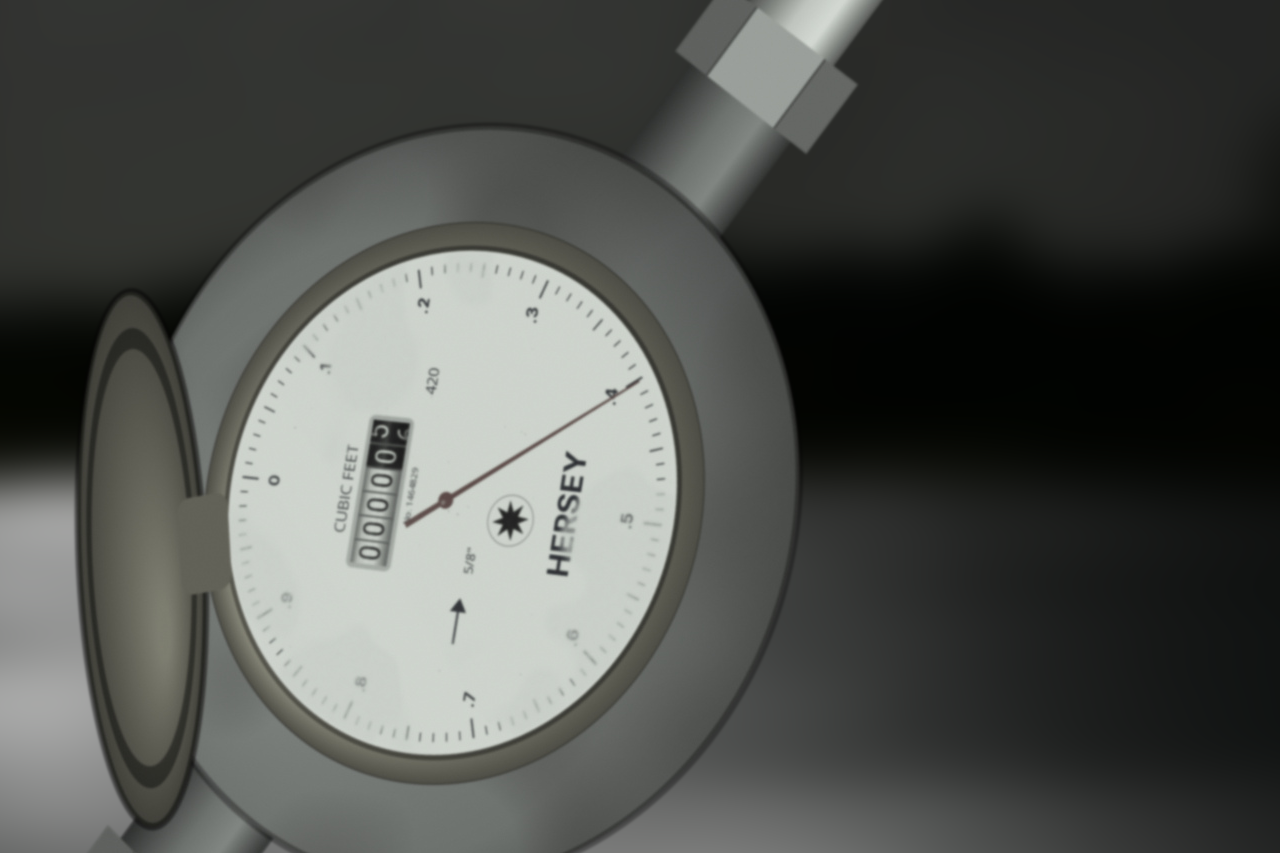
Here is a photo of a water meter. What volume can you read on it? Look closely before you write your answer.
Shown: 5.40 ft³
